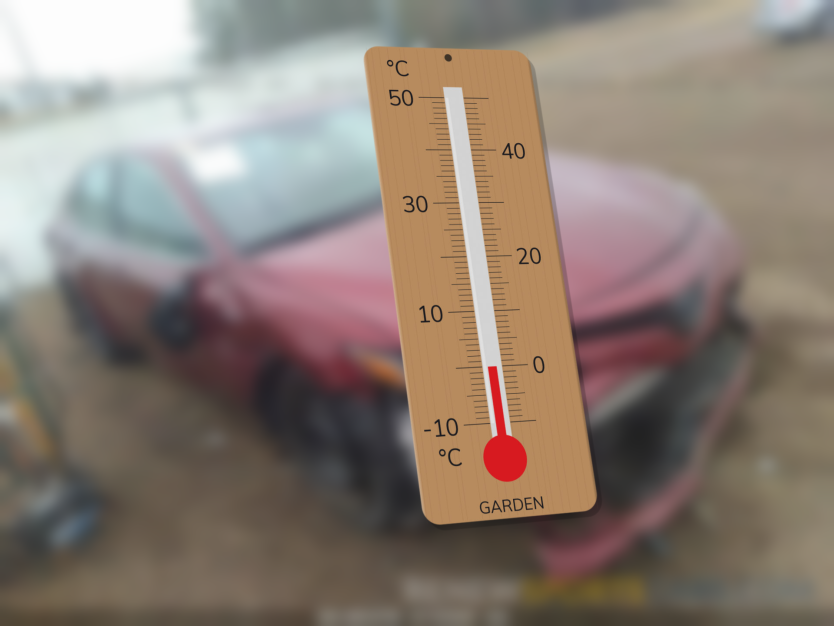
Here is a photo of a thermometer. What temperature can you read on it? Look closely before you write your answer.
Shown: 0 °C
